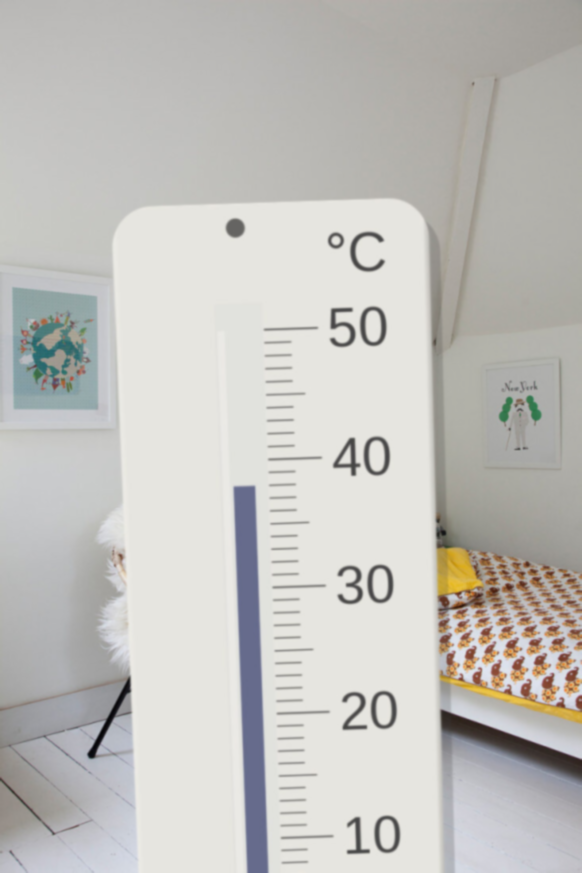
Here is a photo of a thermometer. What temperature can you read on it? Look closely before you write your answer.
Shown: 38 °C
